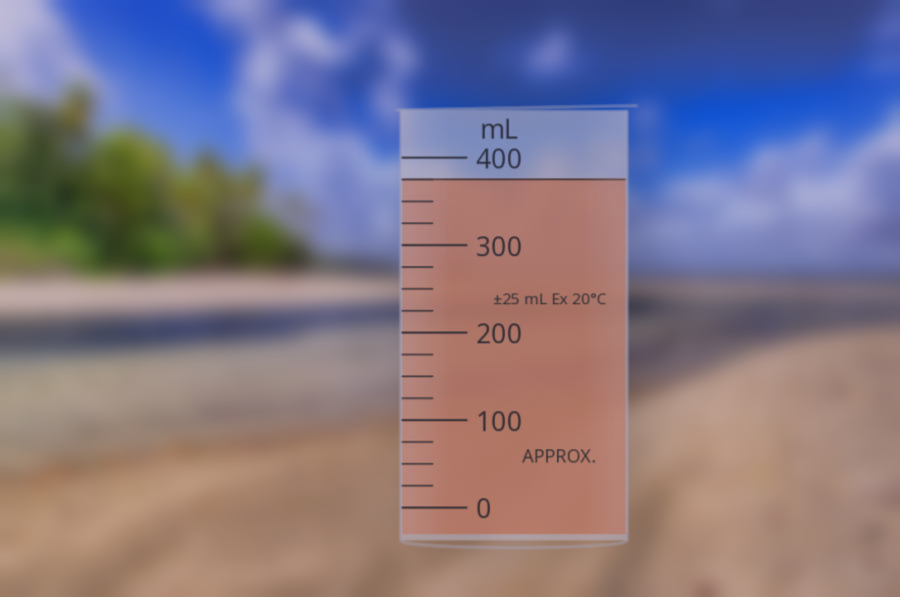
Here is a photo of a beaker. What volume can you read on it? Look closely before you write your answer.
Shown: 375 mL
